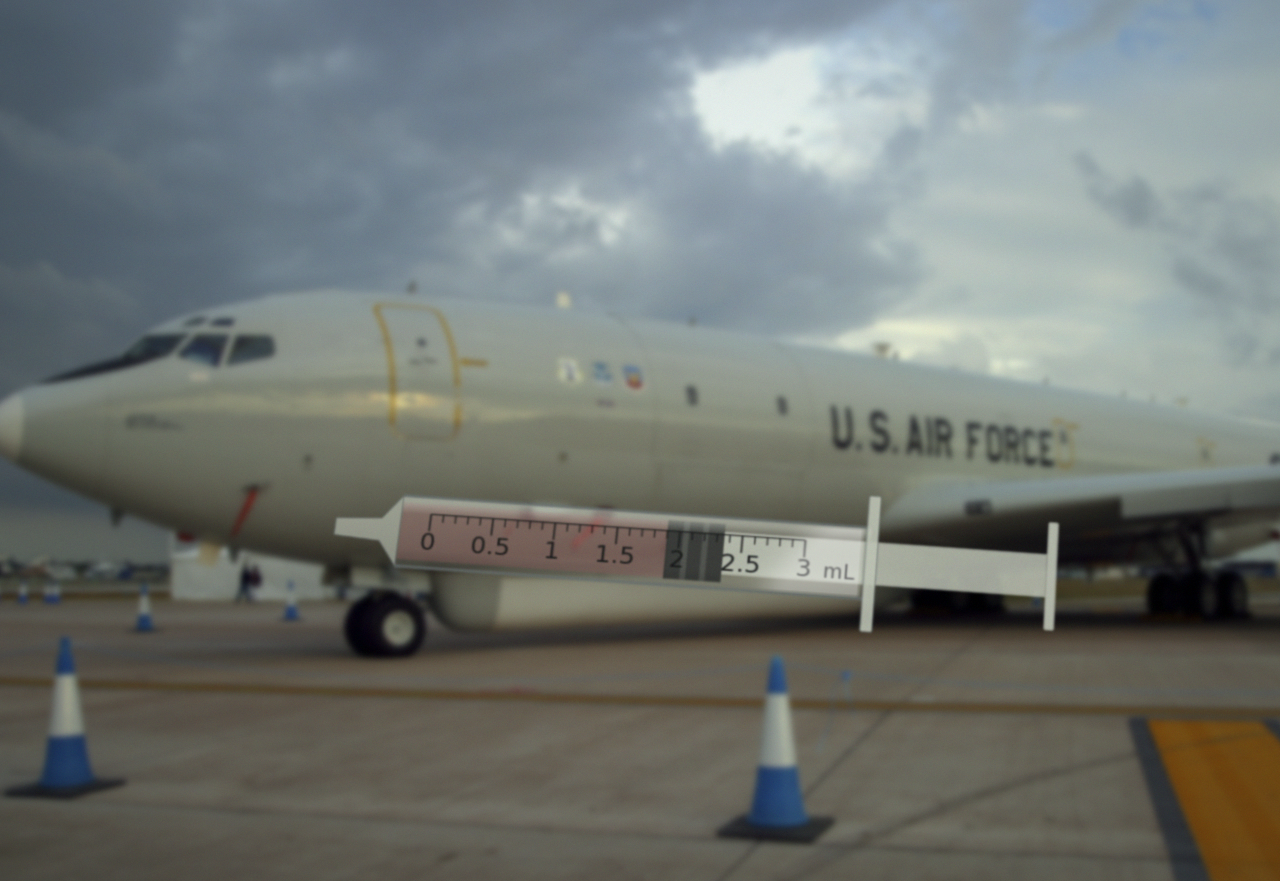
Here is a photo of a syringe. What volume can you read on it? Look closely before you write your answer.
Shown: 1.9 mL
